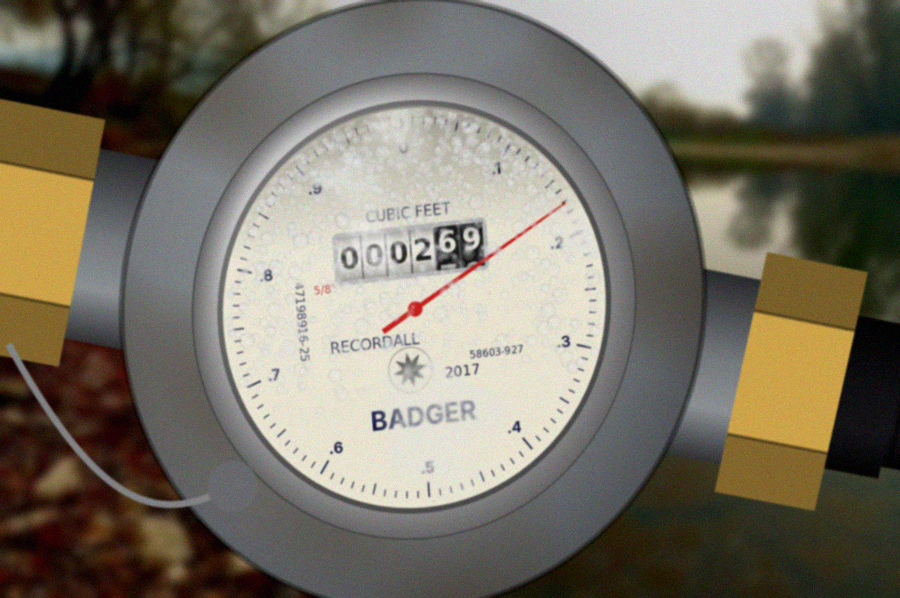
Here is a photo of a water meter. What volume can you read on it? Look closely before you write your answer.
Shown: 269.17 ft³
